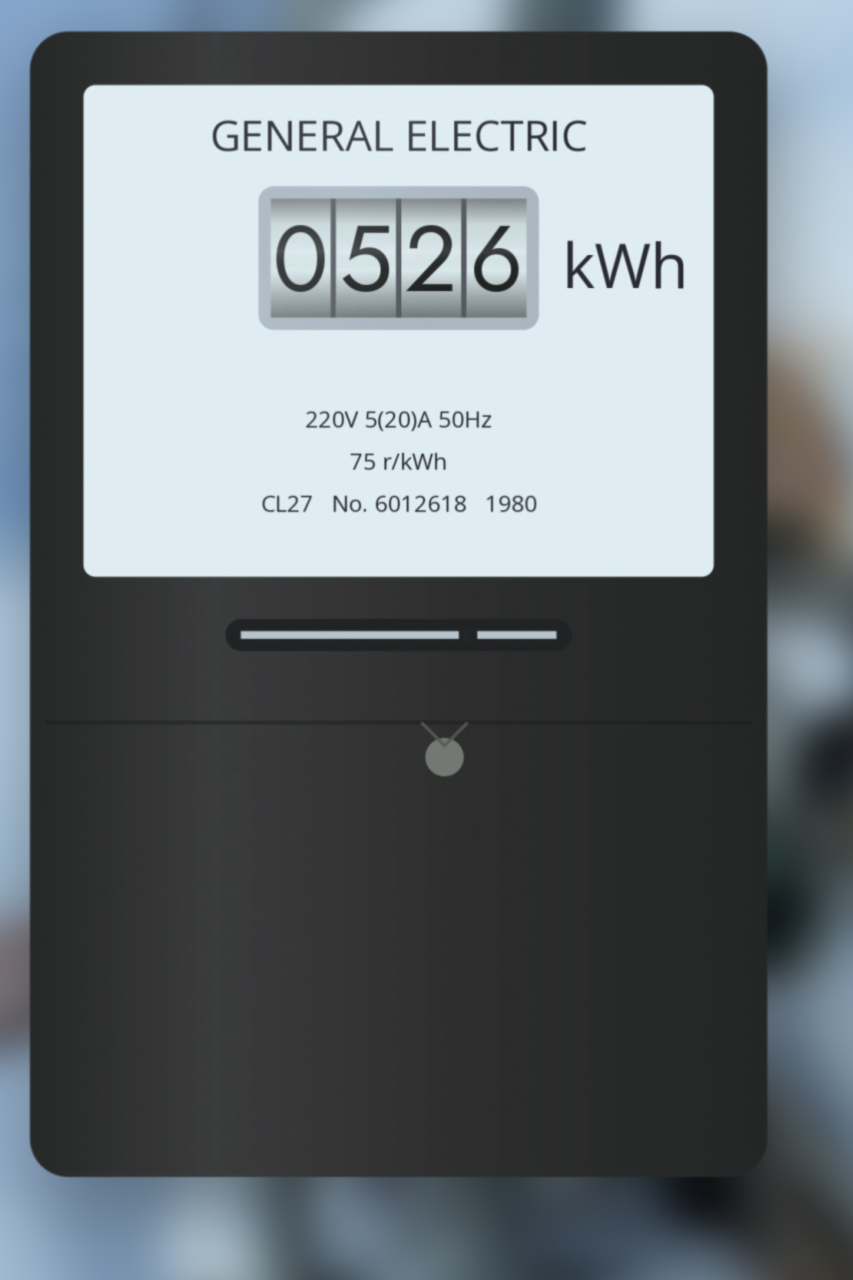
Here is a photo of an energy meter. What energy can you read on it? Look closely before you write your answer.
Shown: 526 kWh
